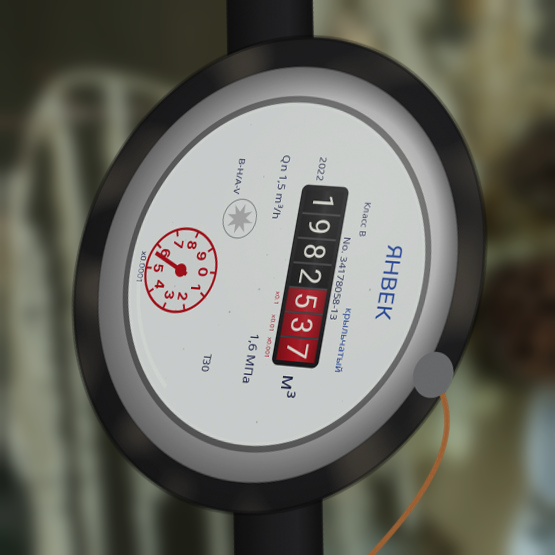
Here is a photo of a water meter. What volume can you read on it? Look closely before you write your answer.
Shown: 1982.5375 m³
